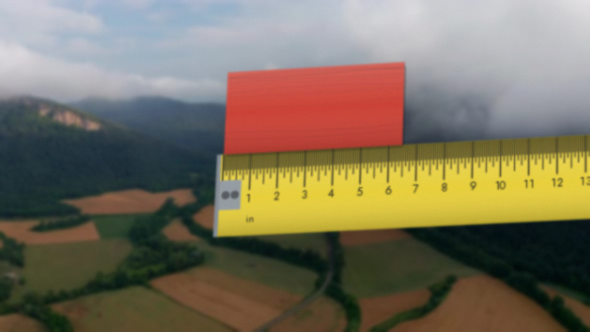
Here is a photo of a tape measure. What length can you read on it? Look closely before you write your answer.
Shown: 6.5 in
